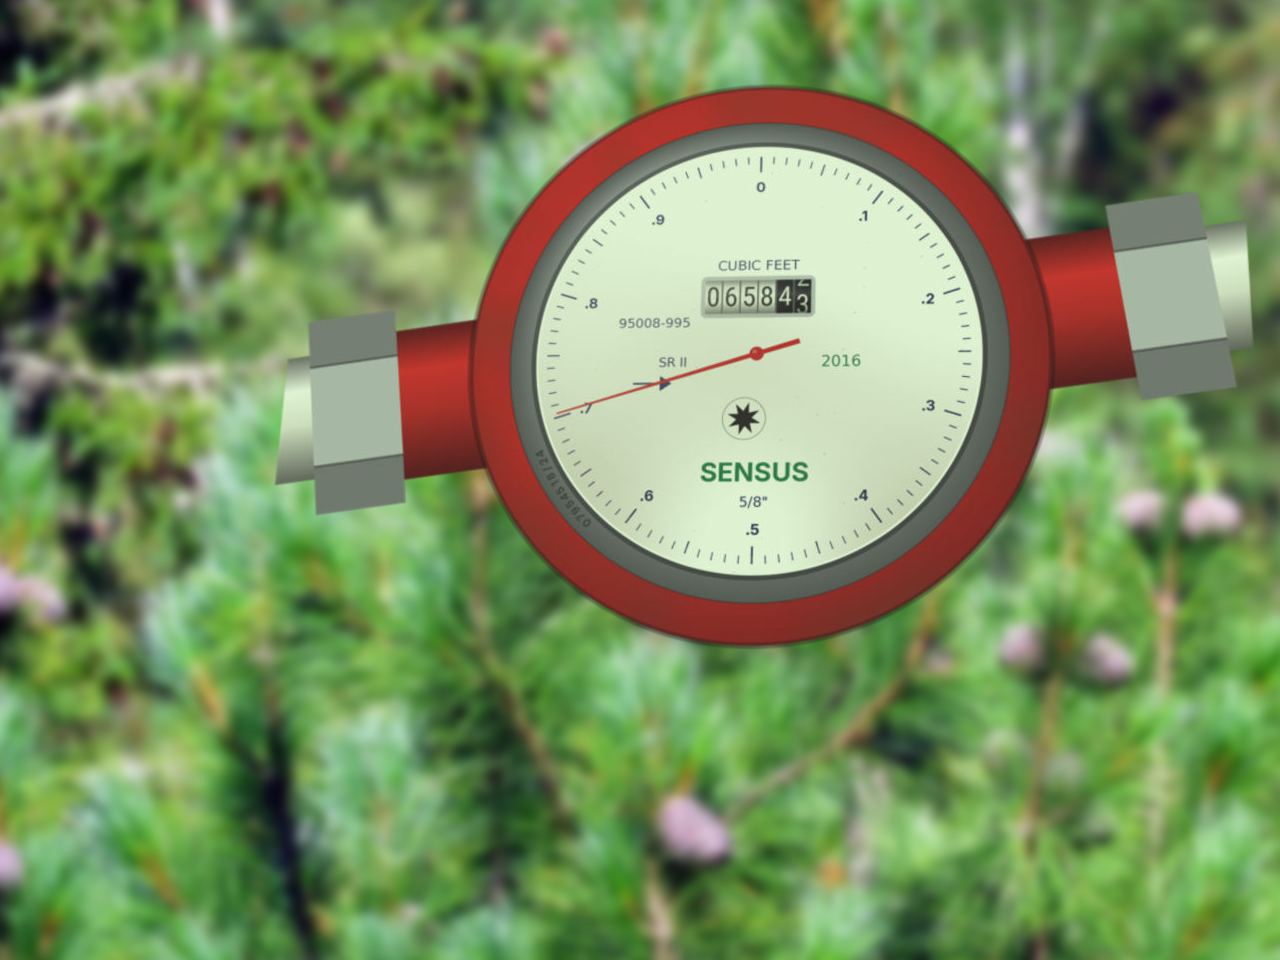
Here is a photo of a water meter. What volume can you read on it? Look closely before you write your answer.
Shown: 65842.70 ft³
